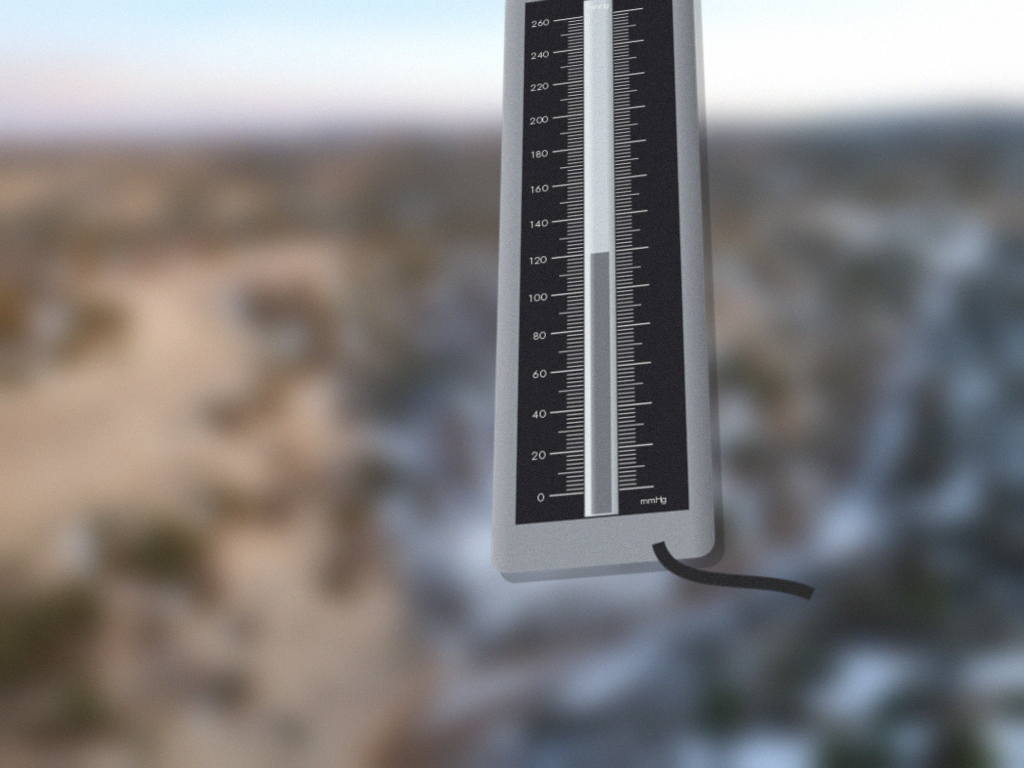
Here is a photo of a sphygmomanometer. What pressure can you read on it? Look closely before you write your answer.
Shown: 120 mmHg
